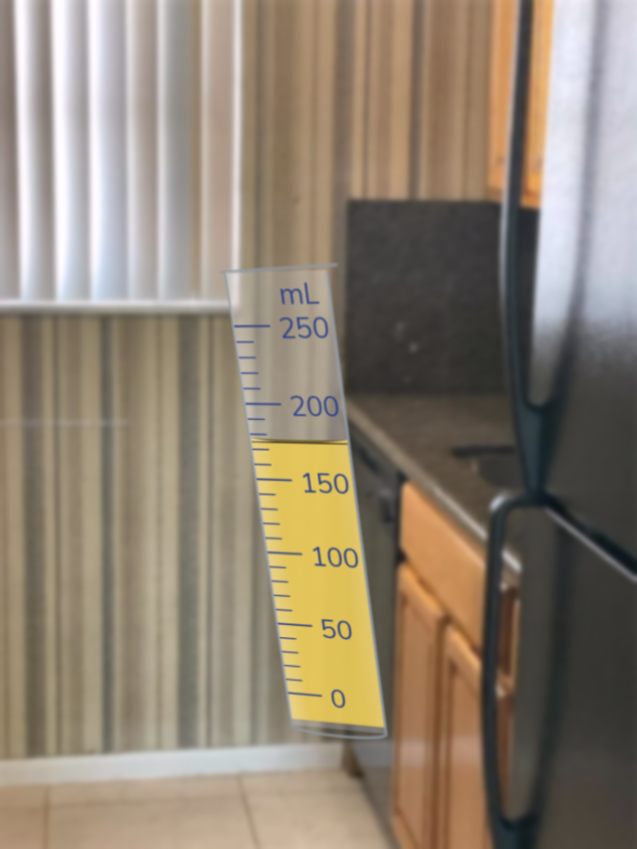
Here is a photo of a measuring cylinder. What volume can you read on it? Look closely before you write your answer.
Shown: 175 mL
